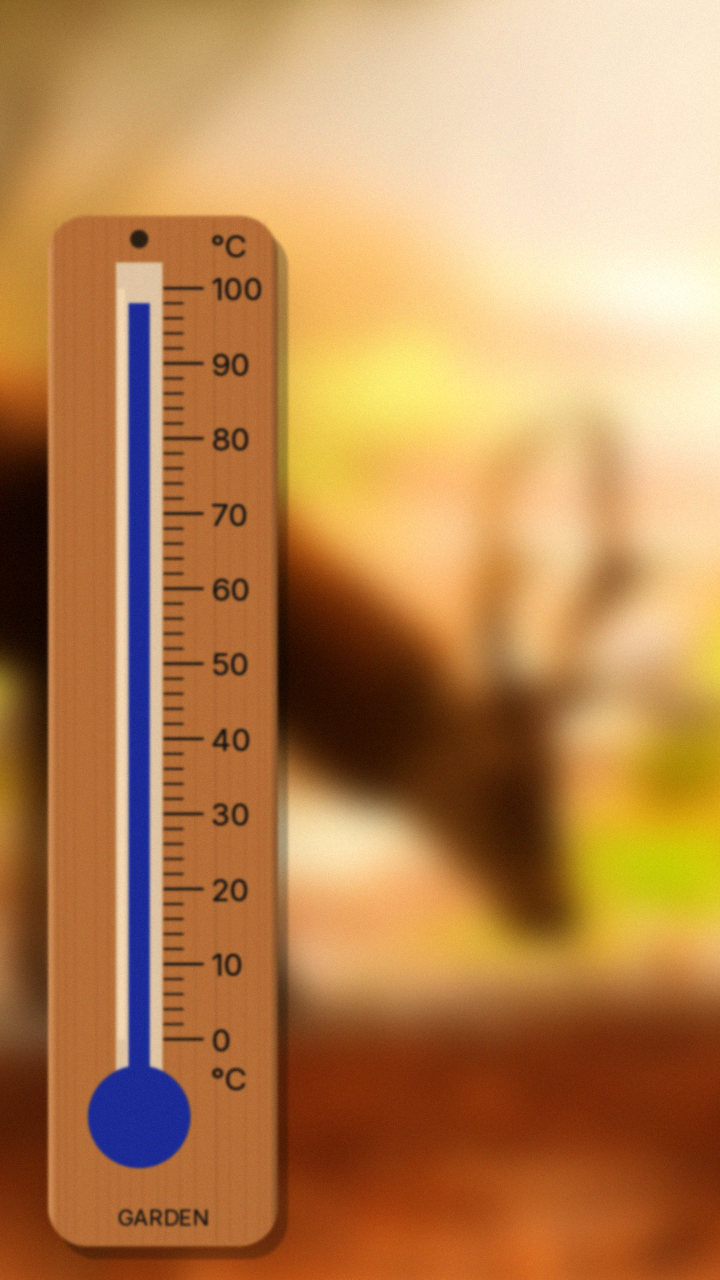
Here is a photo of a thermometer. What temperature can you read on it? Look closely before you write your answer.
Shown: 98 °C
